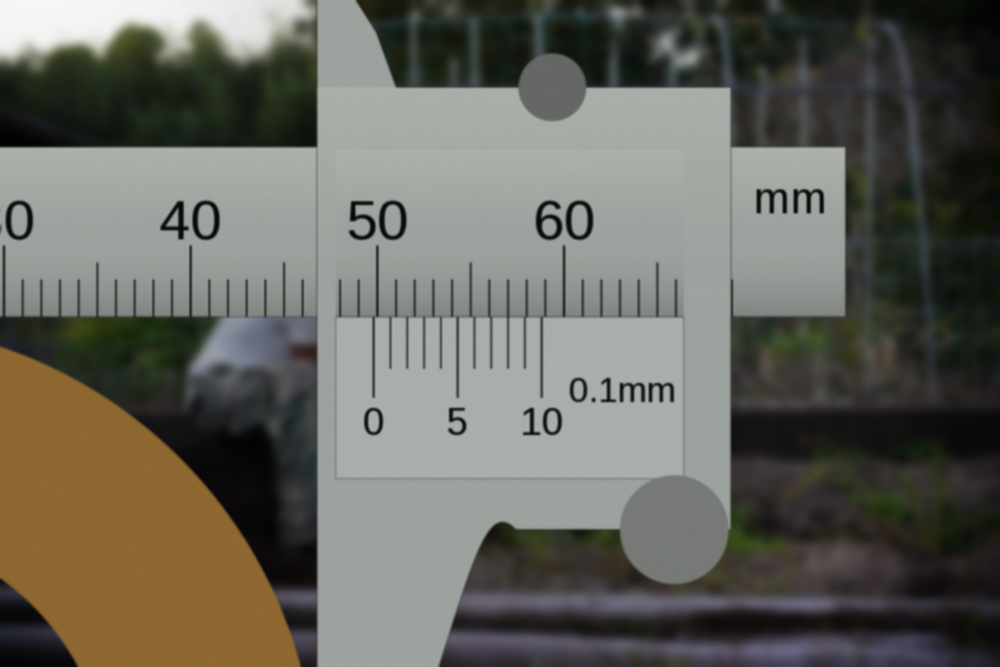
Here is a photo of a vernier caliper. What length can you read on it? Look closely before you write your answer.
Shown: 49.8 mm
